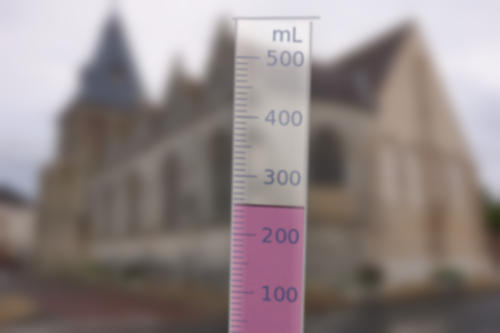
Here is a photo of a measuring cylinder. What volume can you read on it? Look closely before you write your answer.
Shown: 250 mL
